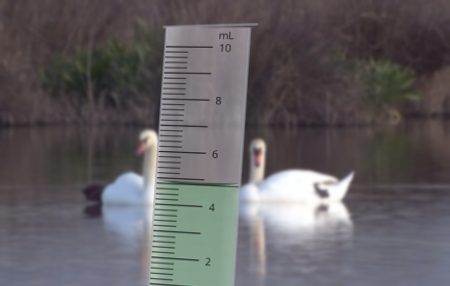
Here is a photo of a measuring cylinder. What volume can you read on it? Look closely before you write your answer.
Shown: 4.8 mL
